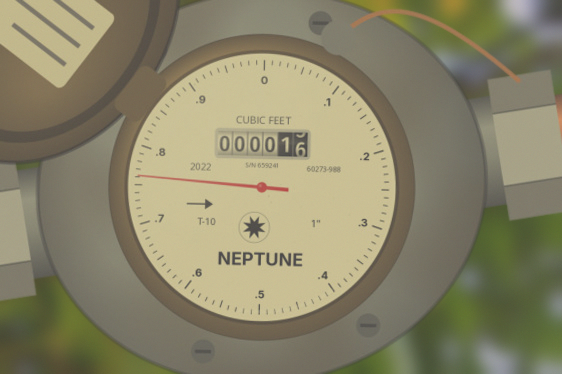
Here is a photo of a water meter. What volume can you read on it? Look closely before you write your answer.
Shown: 15.76 ft³
